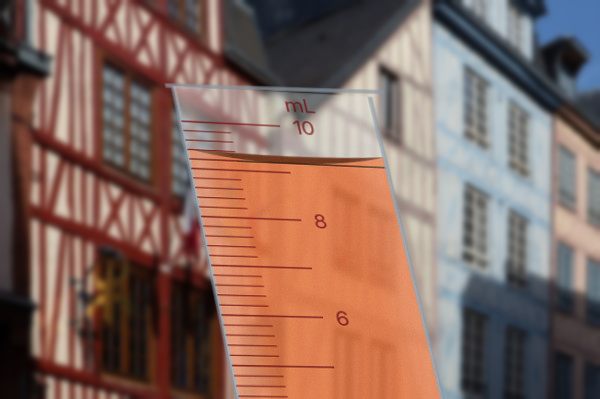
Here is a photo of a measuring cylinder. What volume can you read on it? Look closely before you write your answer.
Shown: 9.2 mL
